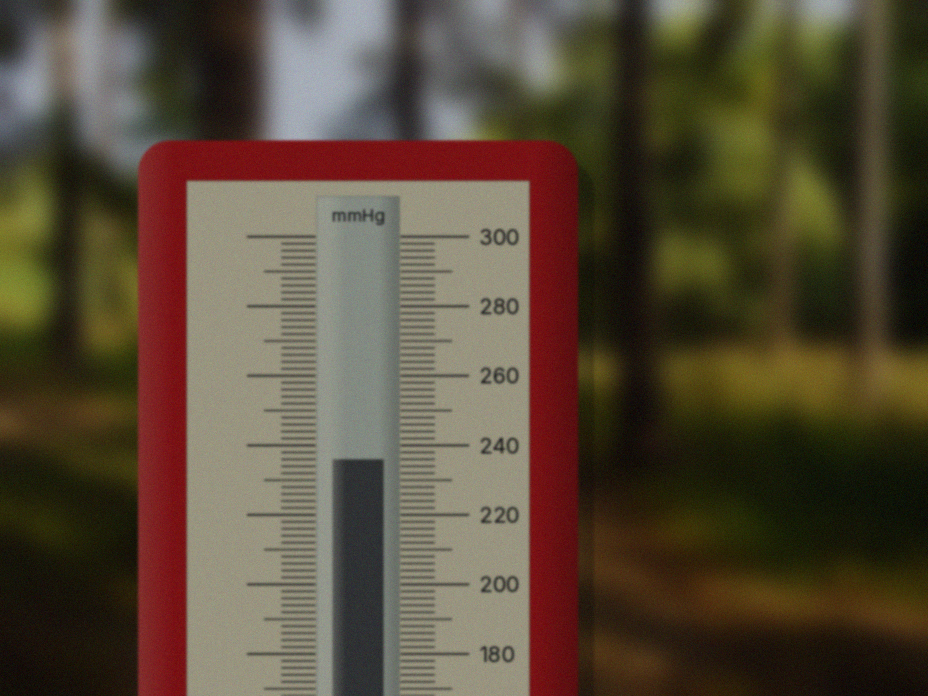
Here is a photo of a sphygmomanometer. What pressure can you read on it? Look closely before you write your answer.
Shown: 236 mmHg
